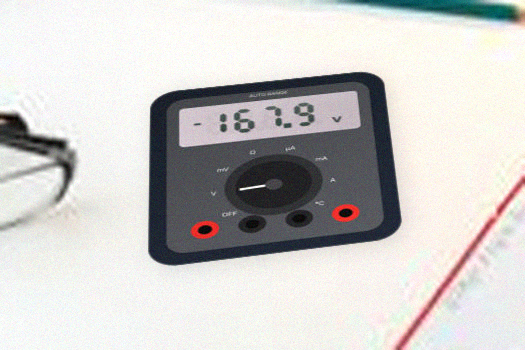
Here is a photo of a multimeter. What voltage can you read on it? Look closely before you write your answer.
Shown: -167.9 V
